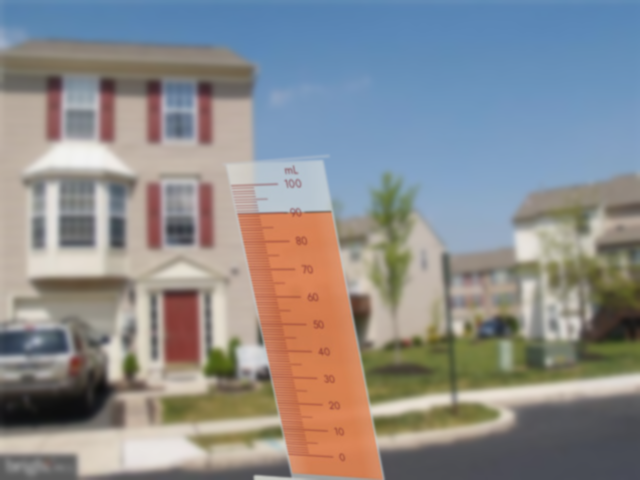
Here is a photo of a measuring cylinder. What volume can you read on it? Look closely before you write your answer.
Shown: 90 mL
